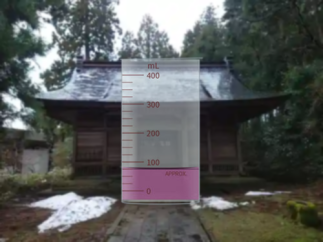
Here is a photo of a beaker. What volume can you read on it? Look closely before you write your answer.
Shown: 75 mL
